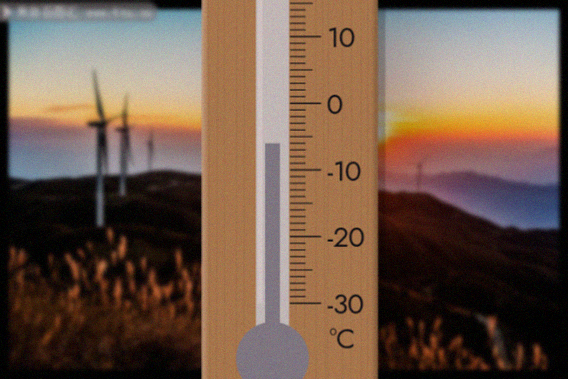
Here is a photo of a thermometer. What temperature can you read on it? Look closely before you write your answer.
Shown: -6 °C
